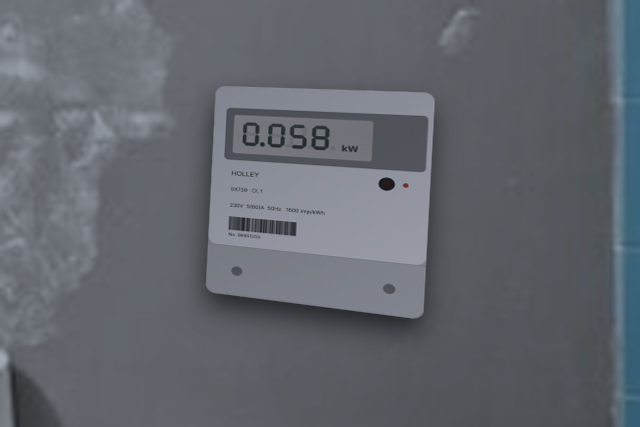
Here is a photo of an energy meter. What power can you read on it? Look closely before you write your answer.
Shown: 0.058 kW
